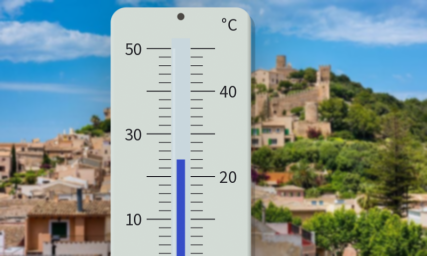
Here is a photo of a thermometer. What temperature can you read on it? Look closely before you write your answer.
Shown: 24 °C
